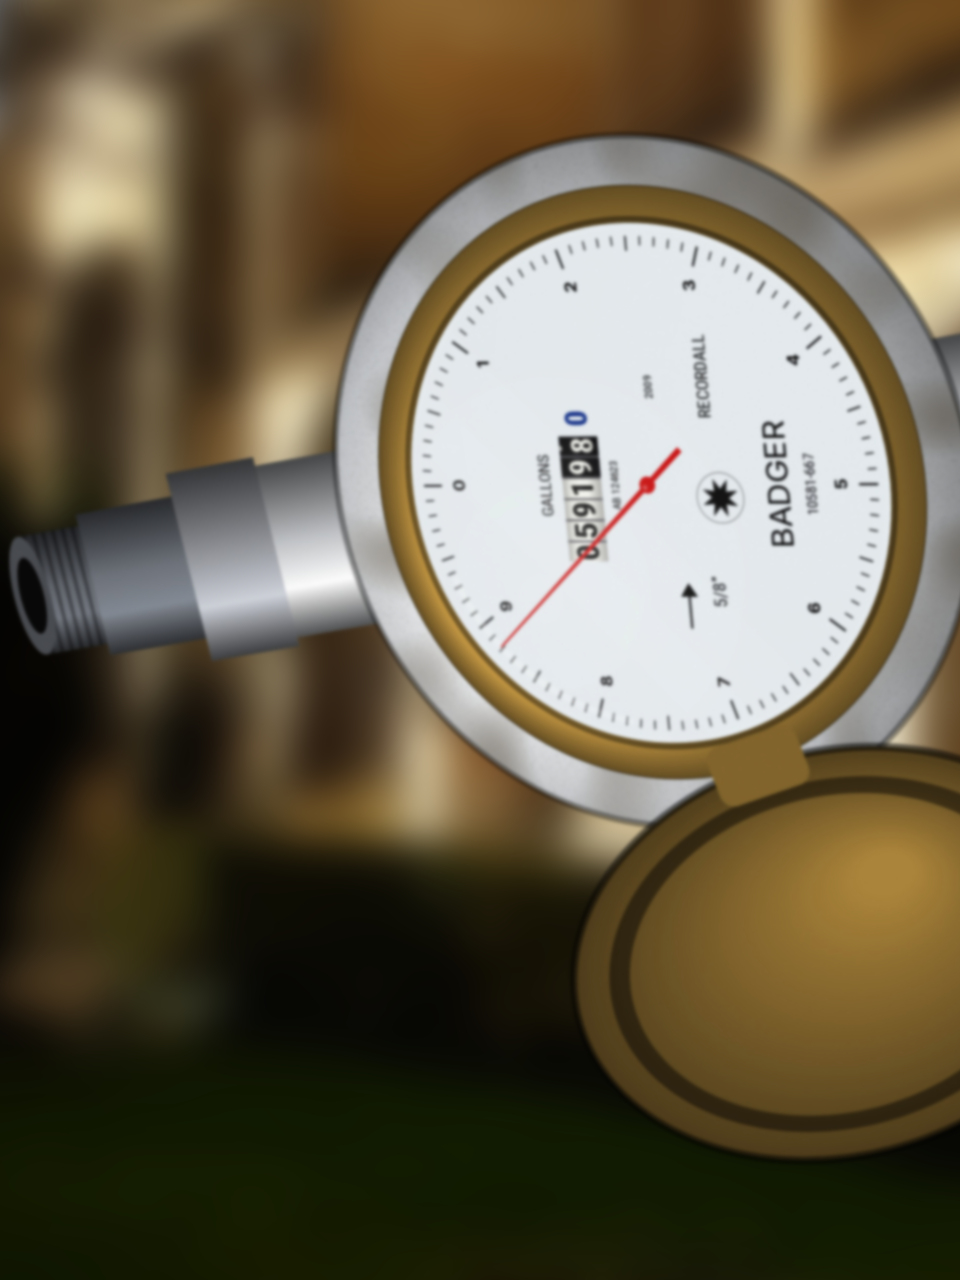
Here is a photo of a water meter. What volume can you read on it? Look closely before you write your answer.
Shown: 591978.8 gal
